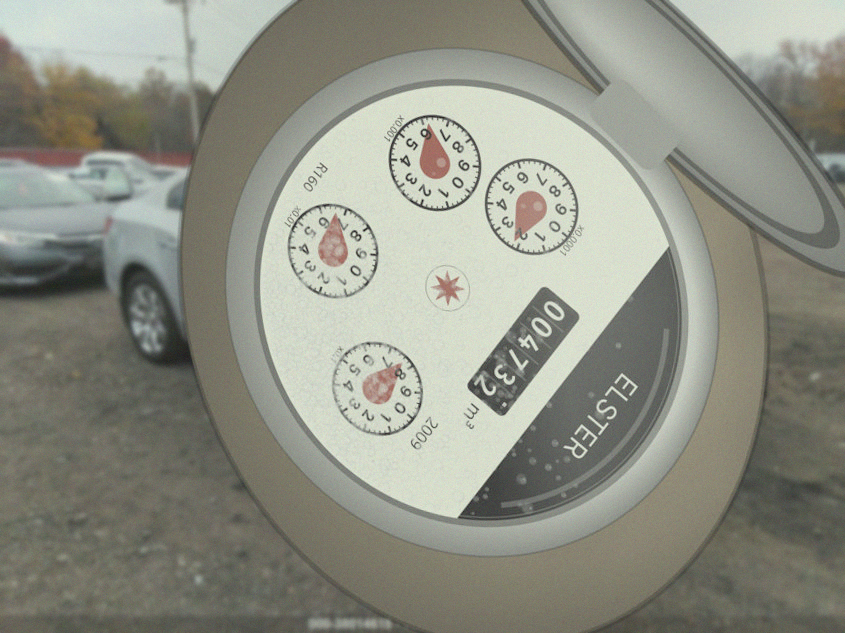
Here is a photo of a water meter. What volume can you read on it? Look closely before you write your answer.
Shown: 4731.7662 m³
